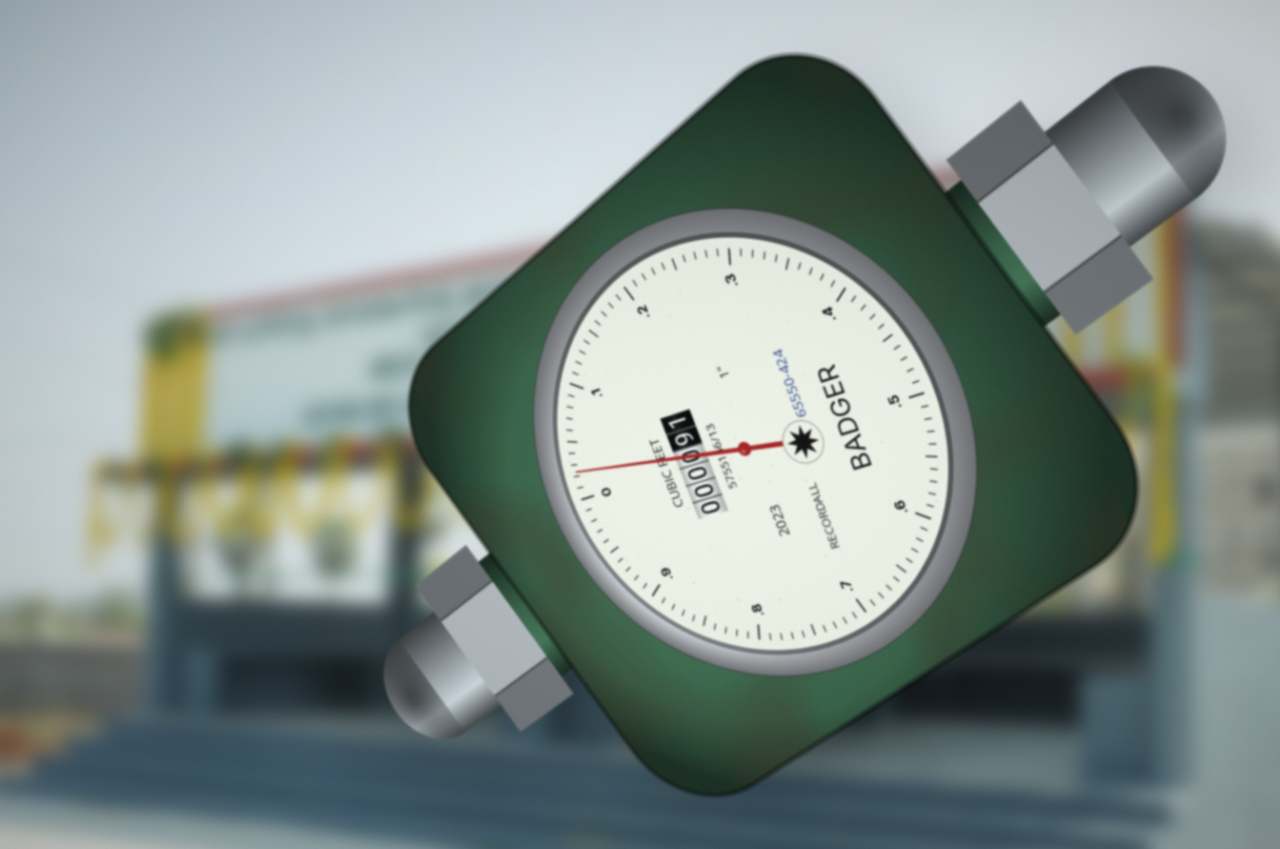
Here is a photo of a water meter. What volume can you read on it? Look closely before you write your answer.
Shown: 91.02 ft³
